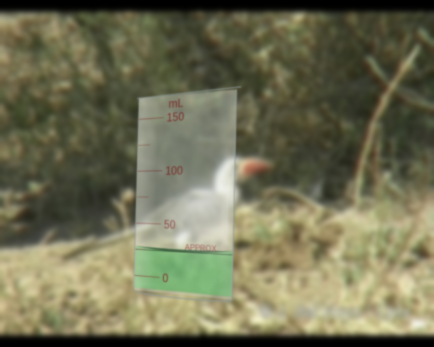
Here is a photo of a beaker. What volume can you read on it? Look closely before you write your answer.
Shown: 25 mL
